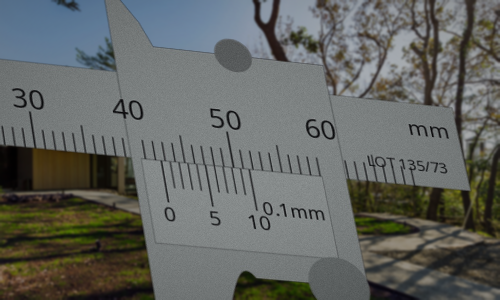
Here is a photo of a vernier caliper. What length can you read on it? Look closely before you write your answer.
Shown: 42.6 mm
